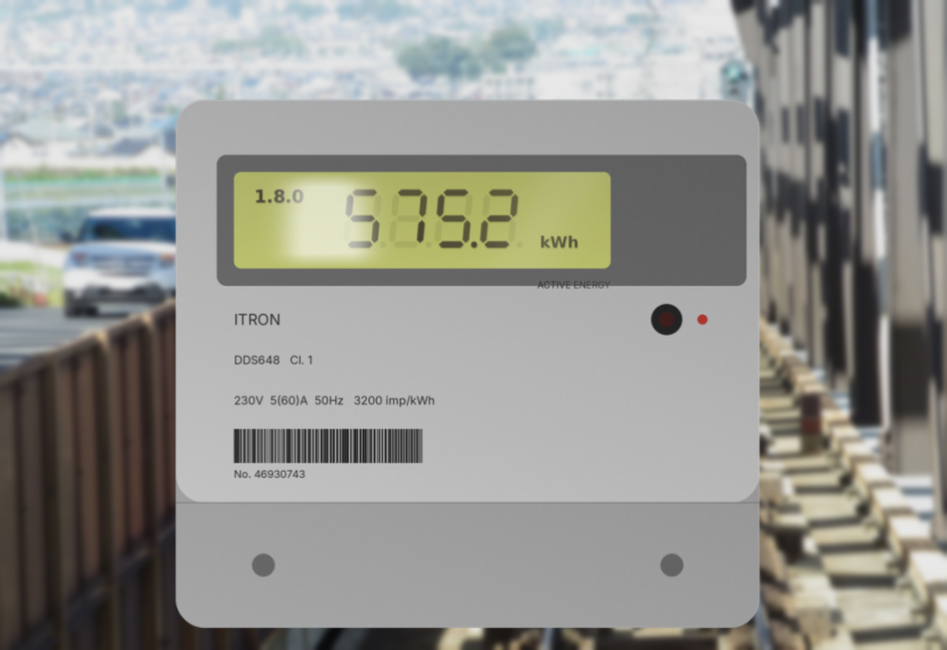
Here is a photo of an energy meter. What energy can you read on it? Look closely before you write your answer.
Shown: 575.2 kWh
